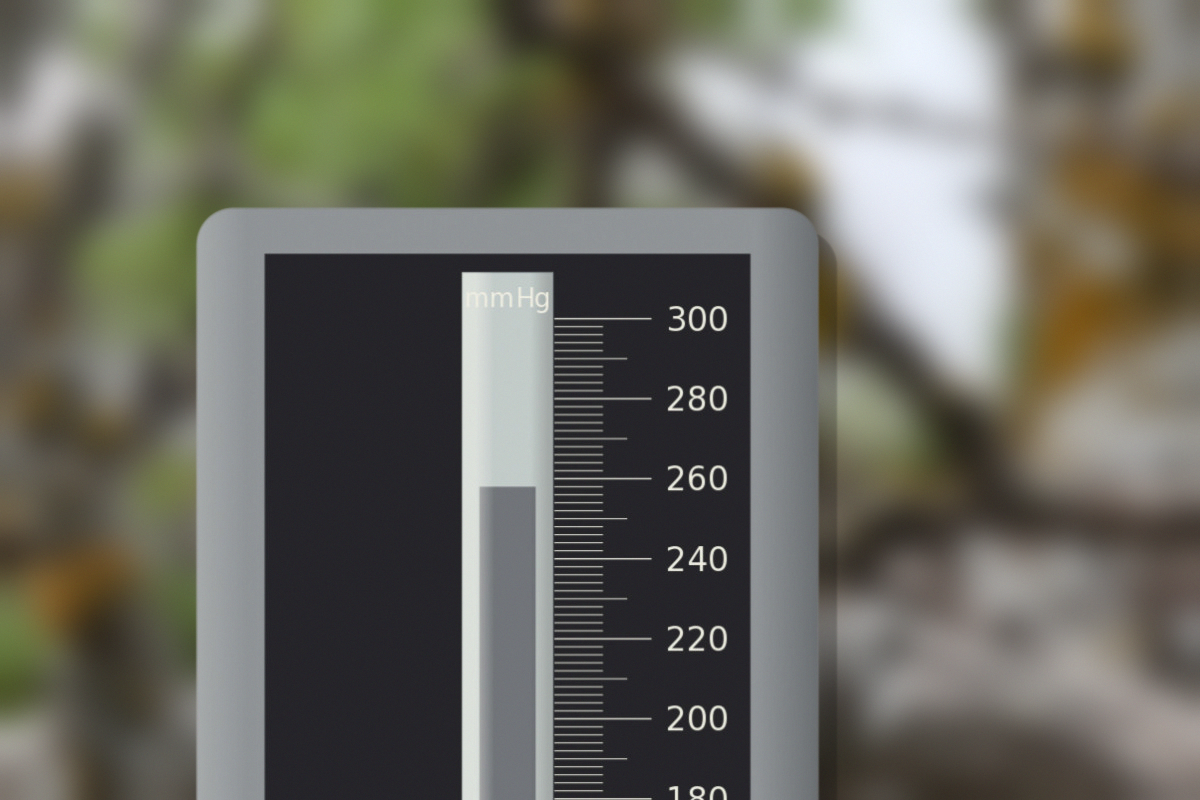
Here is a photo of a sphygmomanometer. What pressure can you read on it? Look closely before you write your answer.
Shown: 258 mmHg
